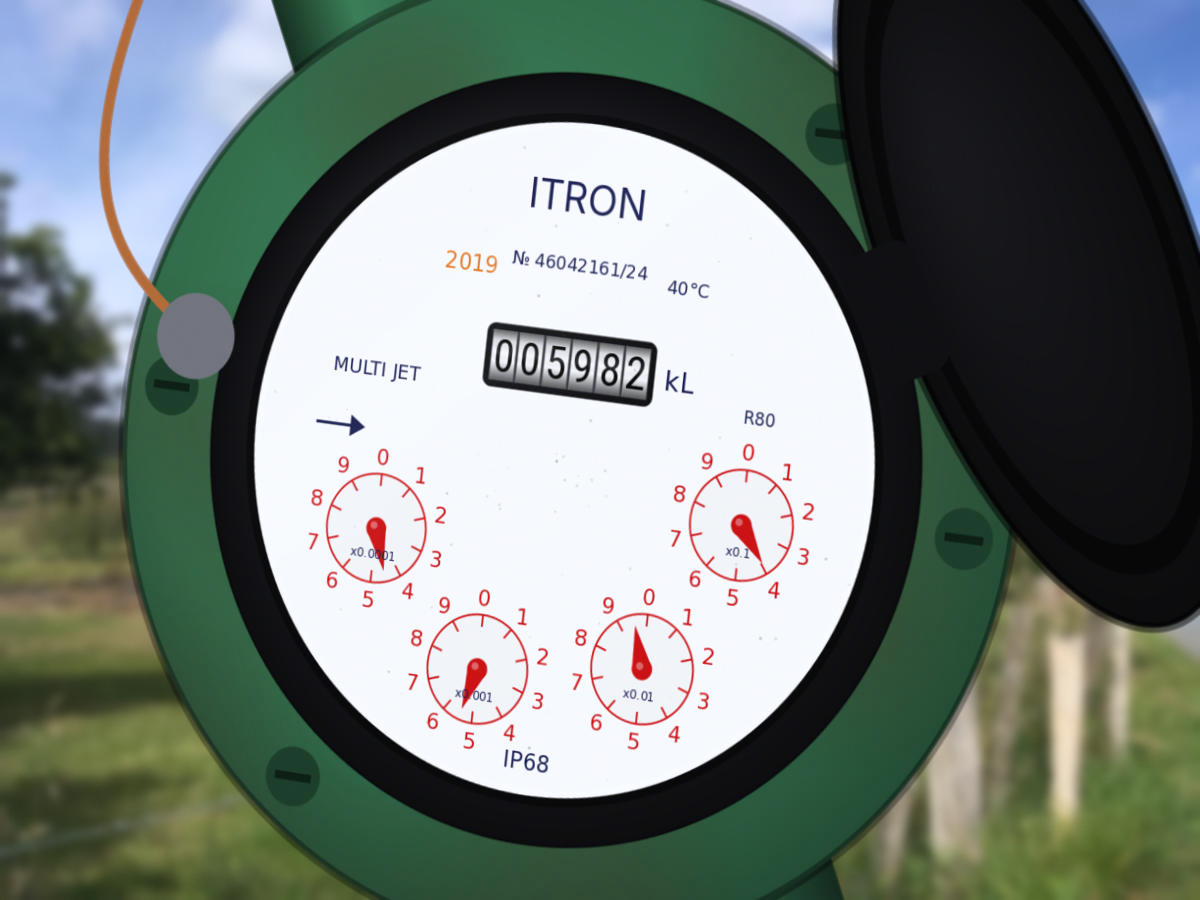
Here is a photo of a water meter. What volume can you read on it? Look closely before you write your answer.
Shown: 5982.3954 kL
